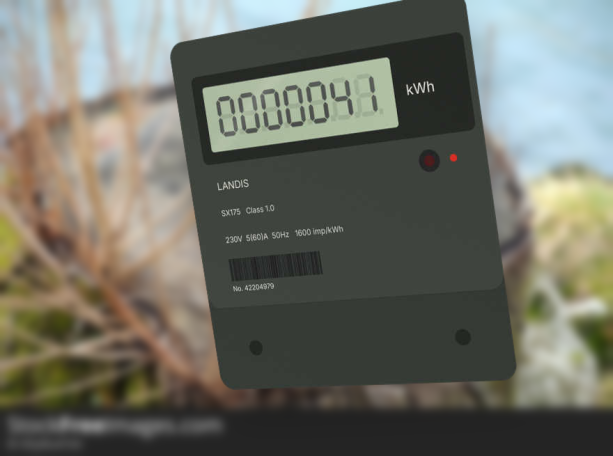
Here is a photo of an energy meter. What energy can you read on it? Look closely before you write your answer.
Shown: 41 kWh
